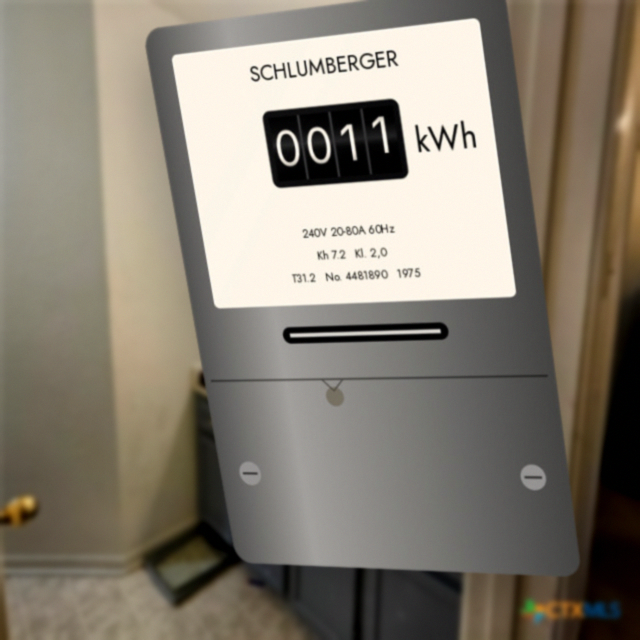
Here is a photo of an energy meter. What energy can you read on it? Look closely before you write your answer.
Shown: 11 kWh
